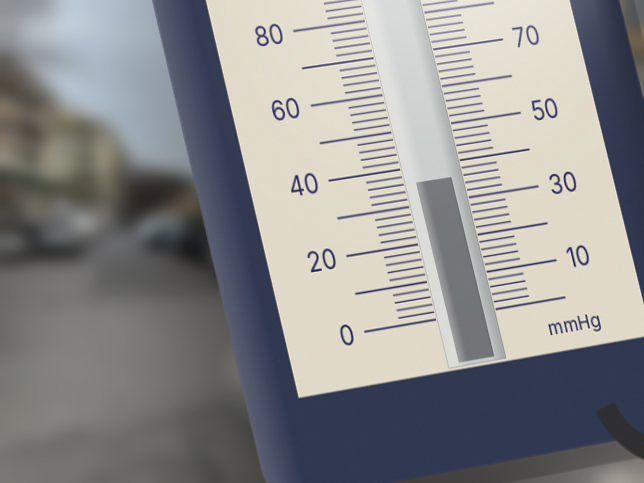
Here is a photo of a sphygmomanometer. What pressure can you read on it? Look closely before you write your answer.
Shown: 36 mmHg
